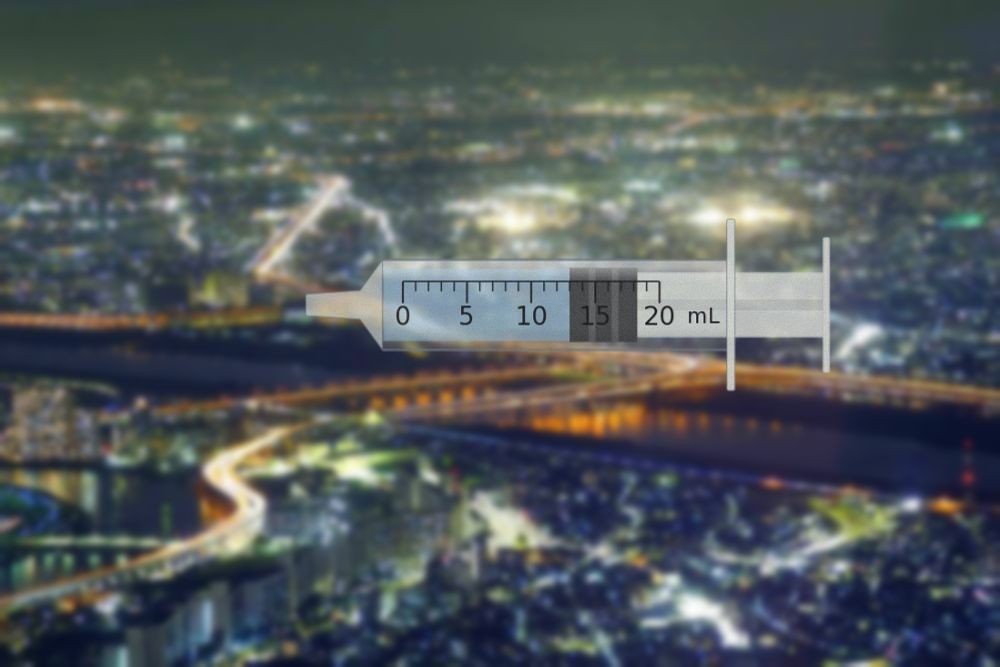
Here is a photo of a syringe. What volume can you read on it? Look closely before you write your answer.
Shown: 13 mL
